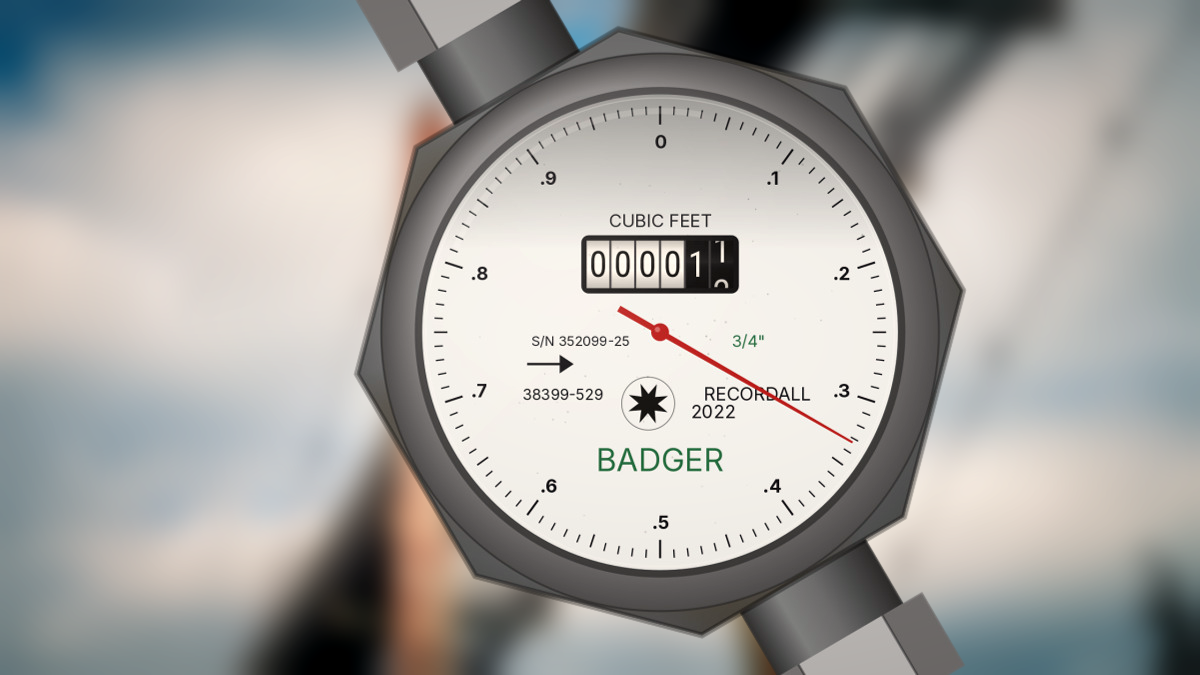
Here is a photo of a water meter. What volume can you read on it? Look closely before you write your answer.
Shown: 11.33 ft³
